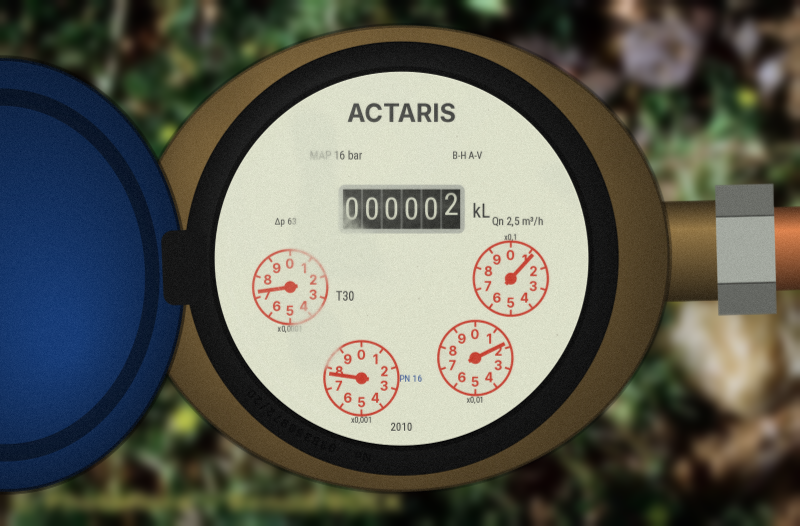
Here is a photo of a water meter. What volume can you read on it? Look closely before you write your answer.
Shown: 2.1177 kL
